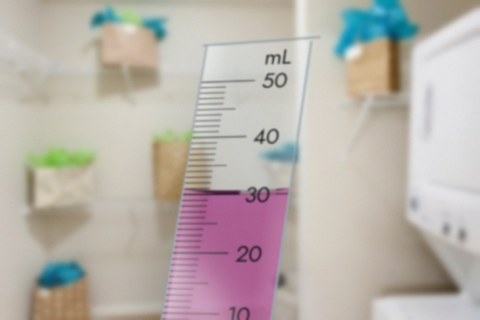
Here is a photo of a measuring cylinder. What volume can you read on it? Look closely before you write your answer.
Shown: 30 mL
